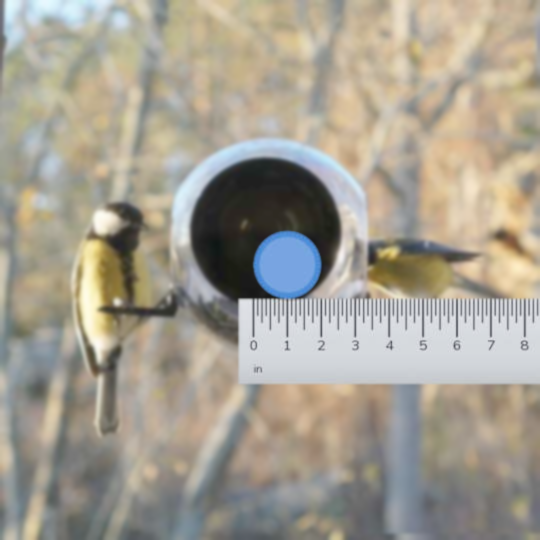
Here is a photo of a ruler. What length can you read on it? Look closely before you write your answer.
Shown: 2 in
